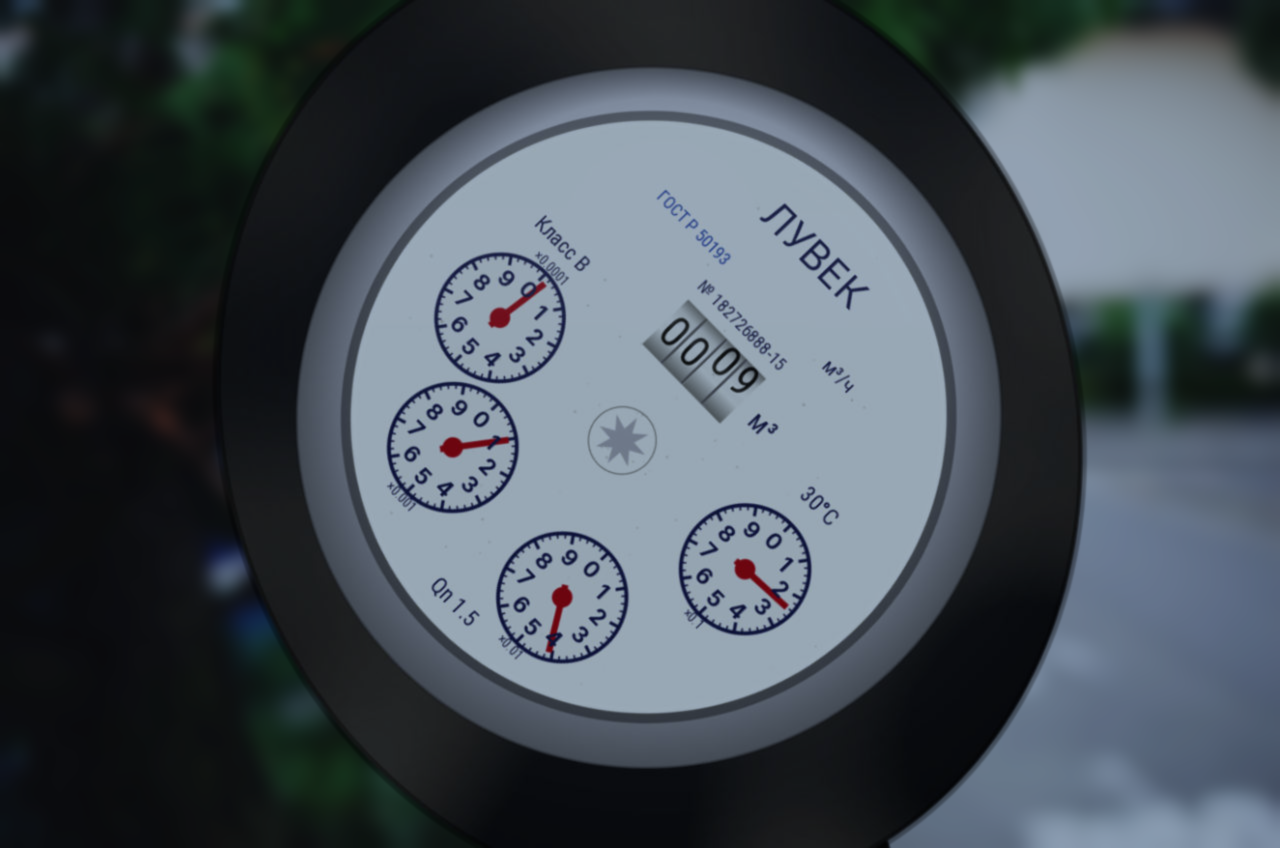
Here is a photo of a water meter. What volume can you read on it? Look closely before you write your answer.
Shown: 9.2410 m³
